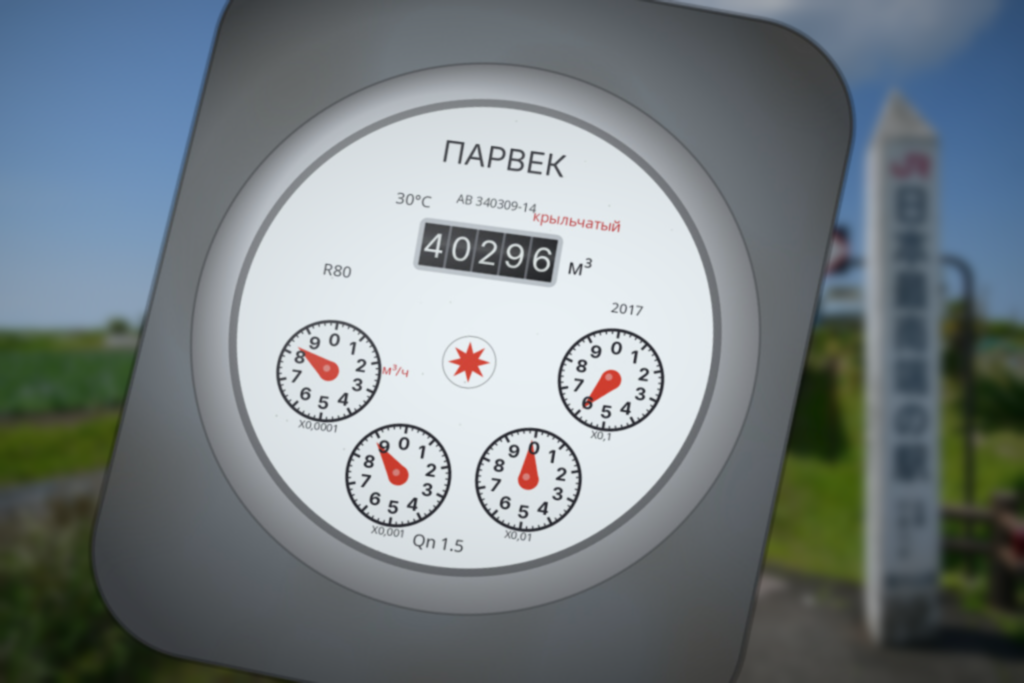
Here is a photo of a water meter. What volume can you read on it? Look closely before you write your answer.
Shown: 40296.5988 m³
